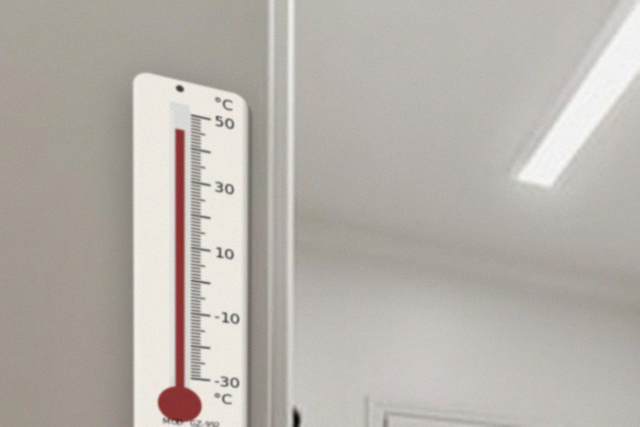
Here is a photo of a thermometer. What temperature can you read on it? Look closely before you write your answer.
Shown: 45 °C
